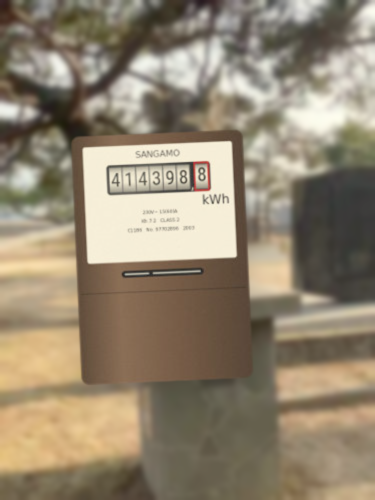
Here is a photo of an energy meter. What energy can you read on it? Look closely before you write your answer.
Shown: 414398.8 kWh
